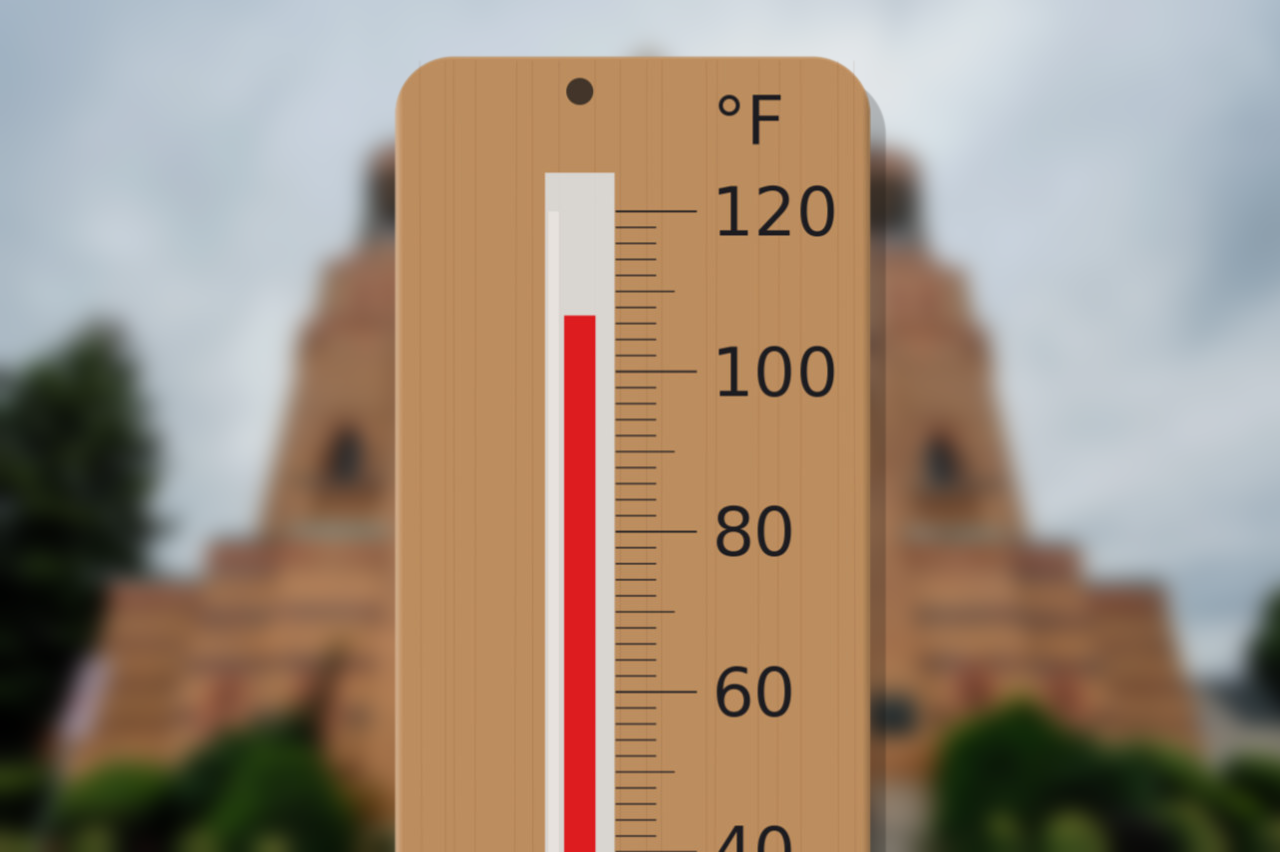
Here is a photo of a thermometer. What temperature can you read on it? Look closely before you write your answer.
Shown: 107 °F
